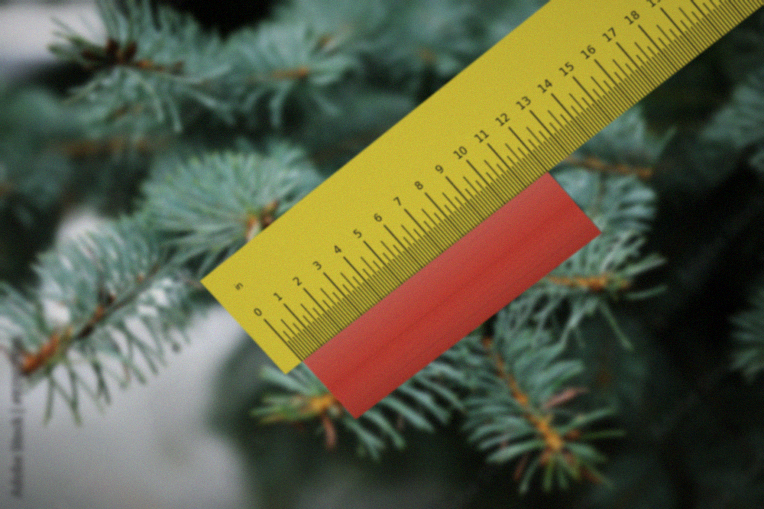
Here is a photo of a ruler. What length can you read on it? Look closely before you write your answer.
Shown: 12 in
